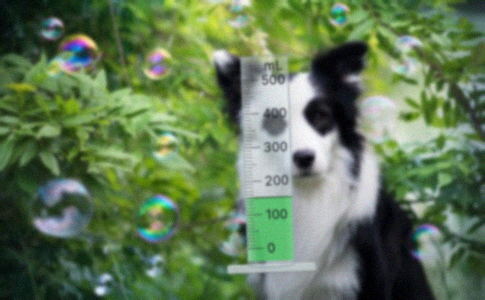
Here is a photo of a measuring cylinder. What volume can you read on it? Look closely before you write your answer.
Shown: 150 mL
